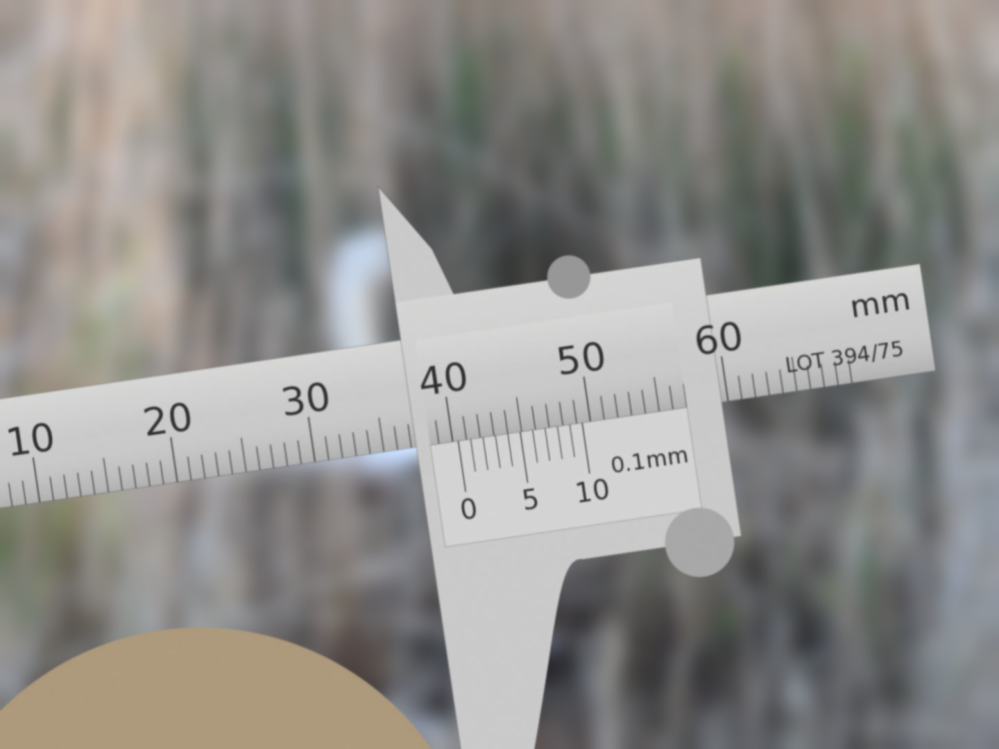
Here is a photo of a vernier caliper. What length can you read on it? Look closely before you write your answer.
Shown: 40.4 mm
